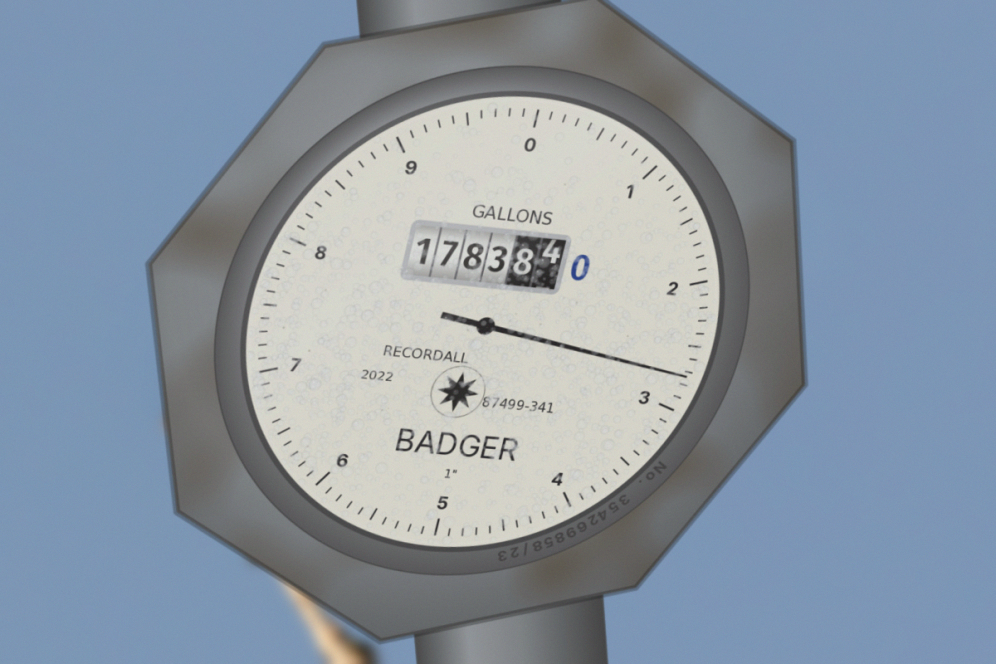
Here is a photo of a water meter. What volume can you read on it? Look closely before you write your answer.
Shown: 1783842.7 gal
